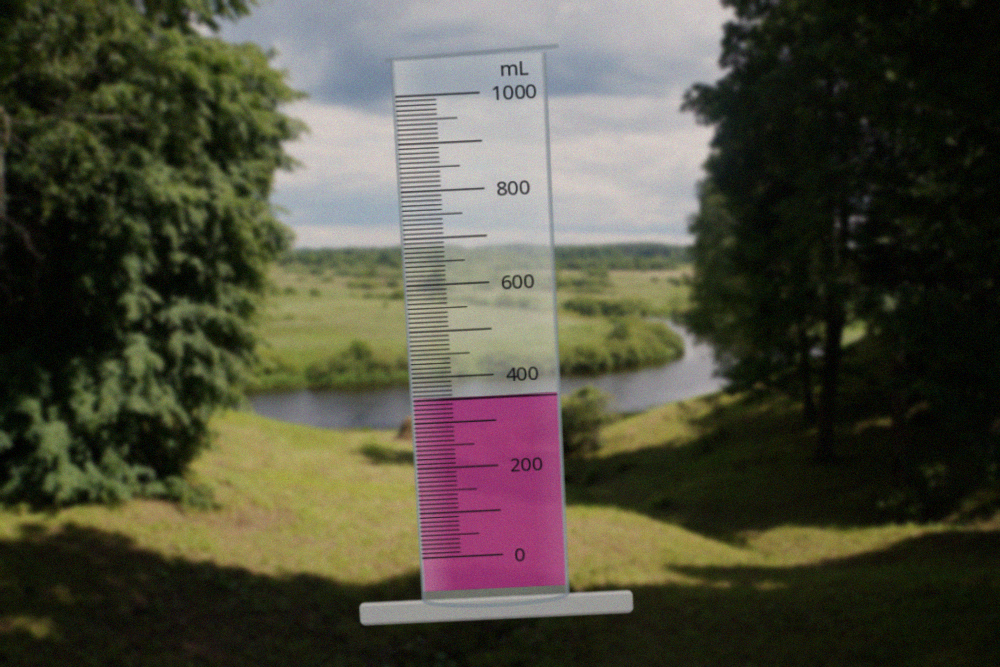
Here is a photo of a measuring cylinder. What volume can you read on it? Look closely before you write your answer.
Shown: 350 mL
